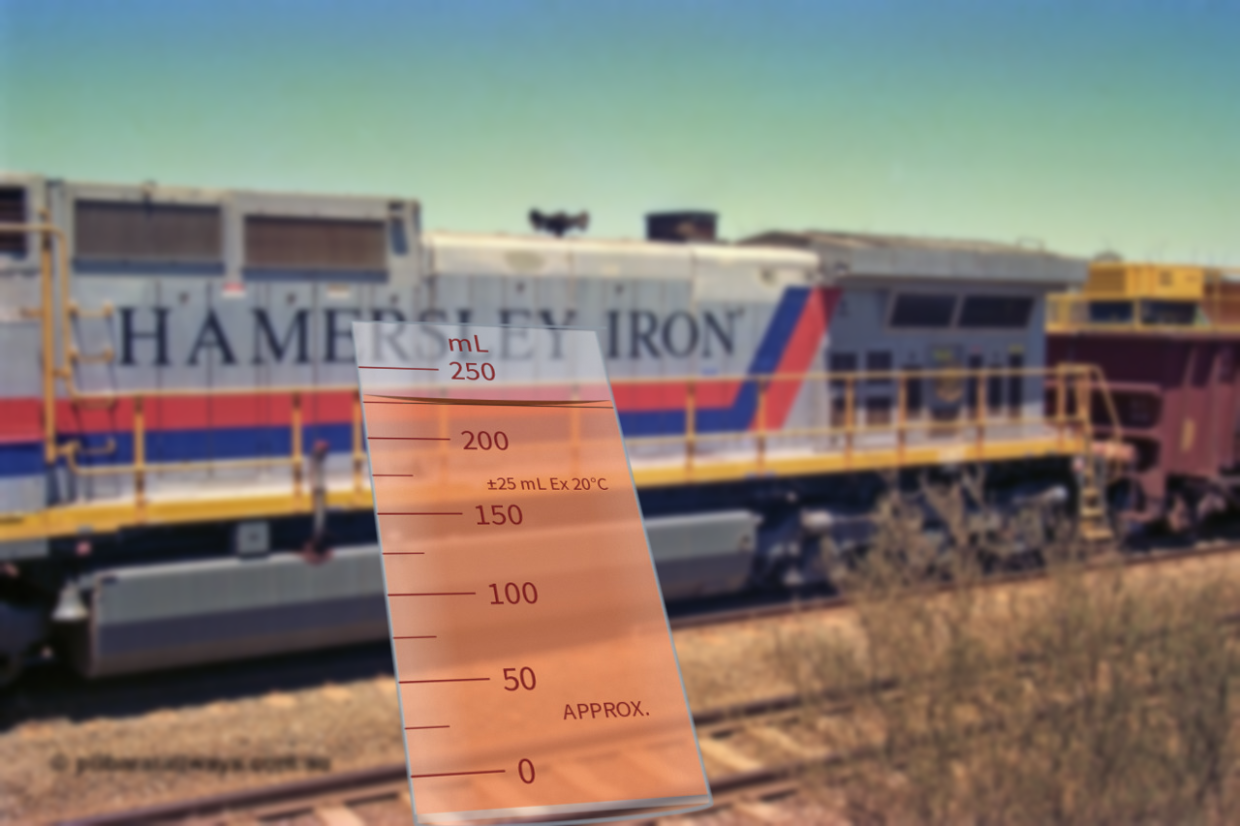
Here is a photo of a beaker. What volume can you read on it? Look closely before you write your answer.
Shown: 225 mL
